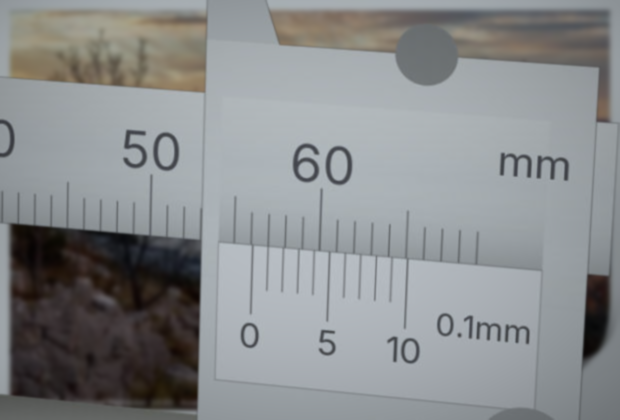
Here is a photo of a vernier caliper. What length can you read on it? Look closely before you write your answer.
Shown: 56.1 mm
